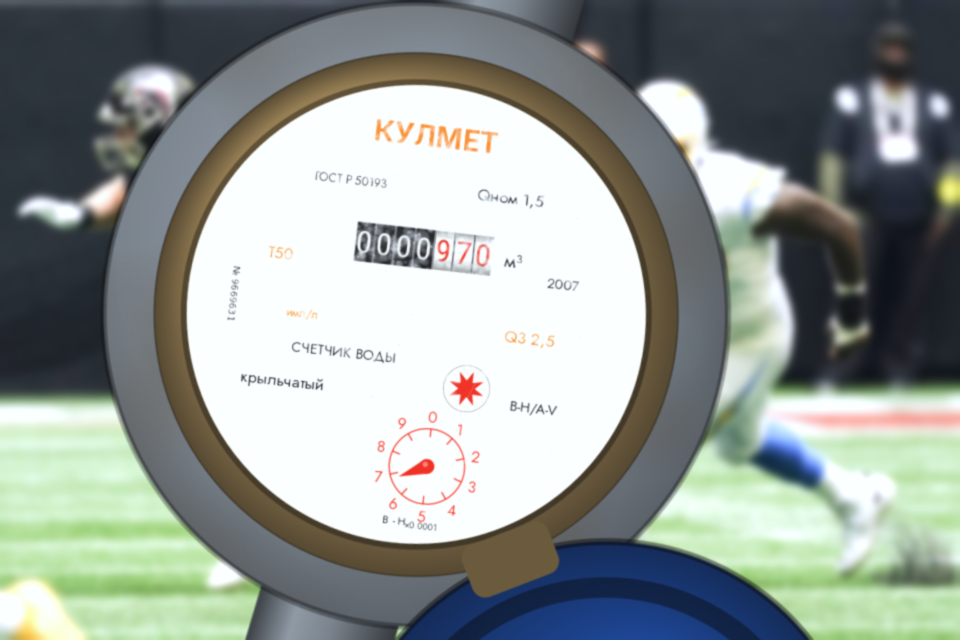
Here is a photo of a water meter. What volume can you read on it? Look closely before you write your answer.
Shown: 0.9706 m³
